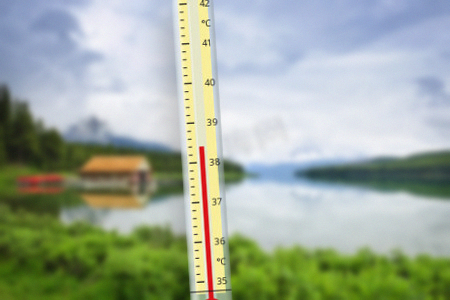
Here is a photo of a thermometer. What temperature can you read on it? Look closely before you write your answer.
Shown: 38.4 °C
